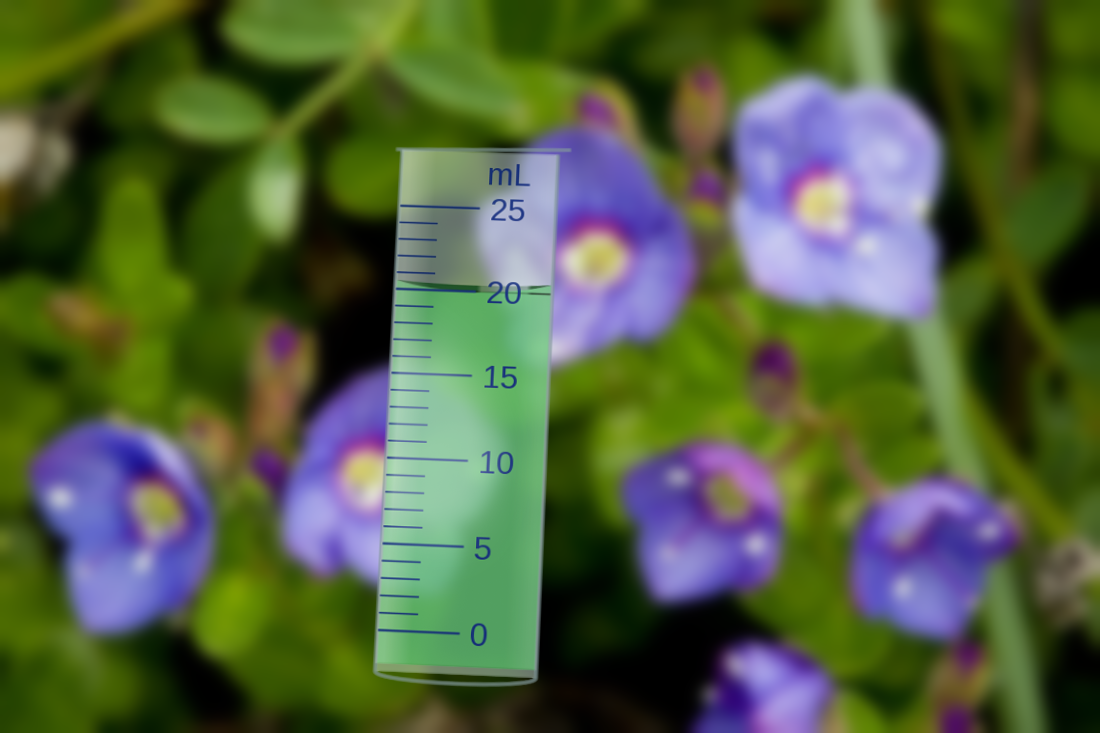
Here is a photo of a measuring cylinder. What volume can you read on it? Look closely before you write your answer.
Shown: 20 mL
